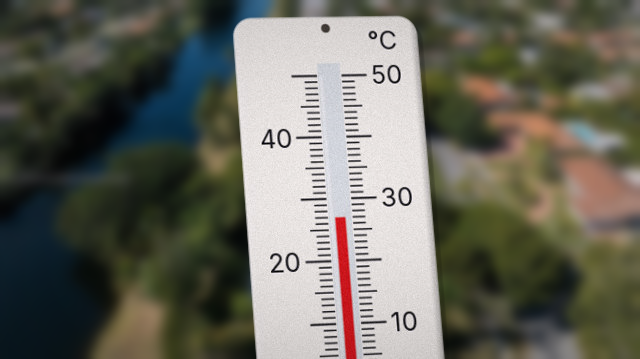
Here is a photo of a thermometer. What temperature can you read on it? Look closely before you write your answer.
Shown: 27 °C
